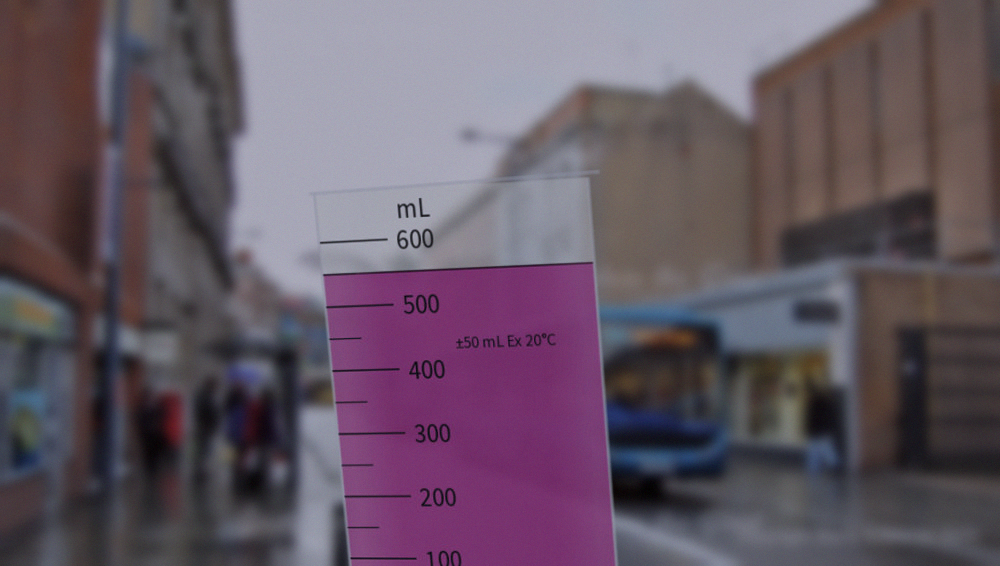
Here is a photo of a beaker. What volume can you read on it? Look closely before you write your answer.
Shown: 550 mL
